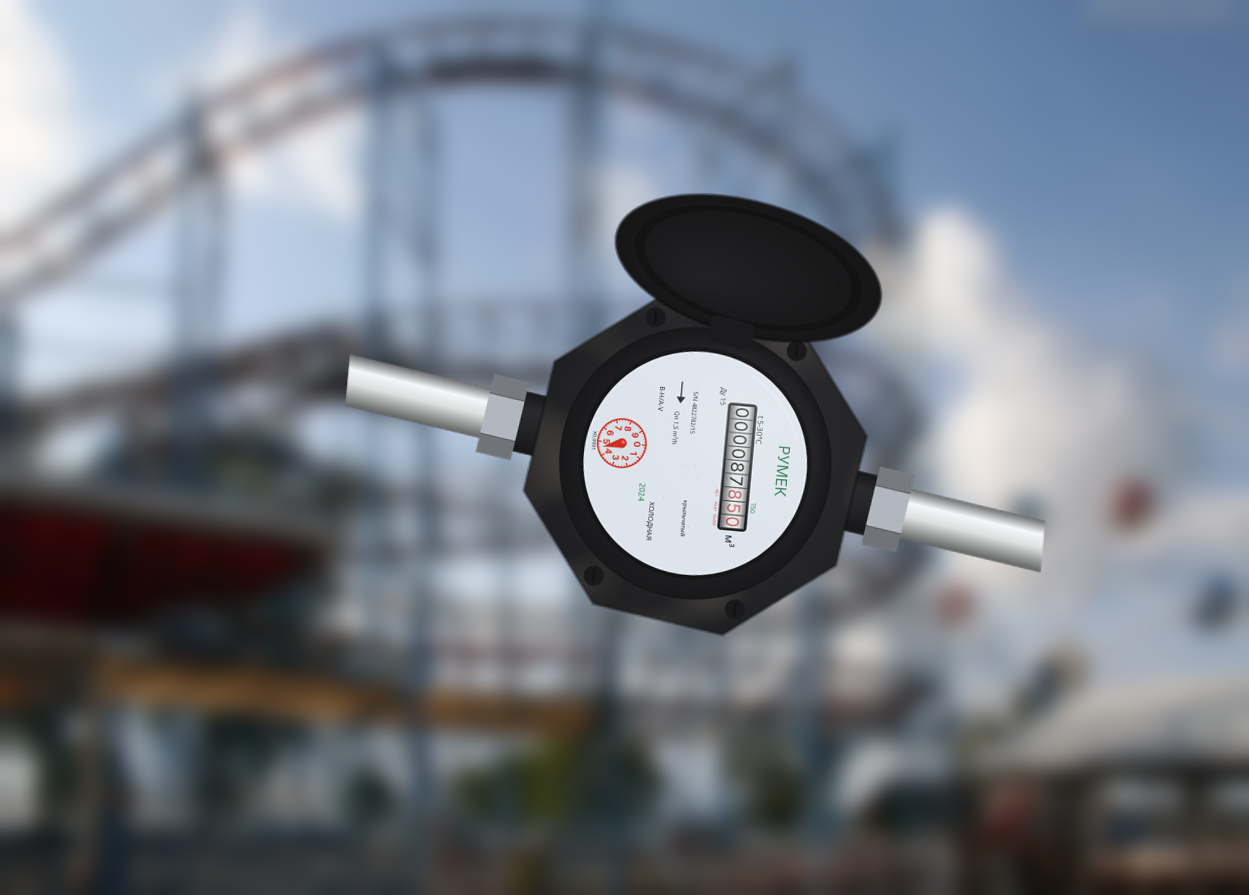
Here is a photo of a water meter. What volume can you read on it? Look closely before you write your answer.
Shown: 87.8504 m³
